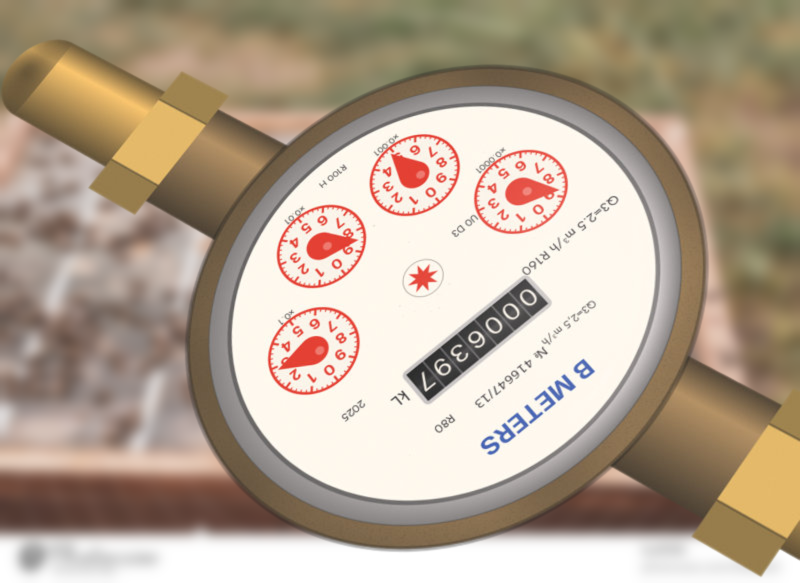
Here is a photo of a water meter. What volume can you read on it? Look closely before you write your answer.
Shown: 6397.2848 kL
